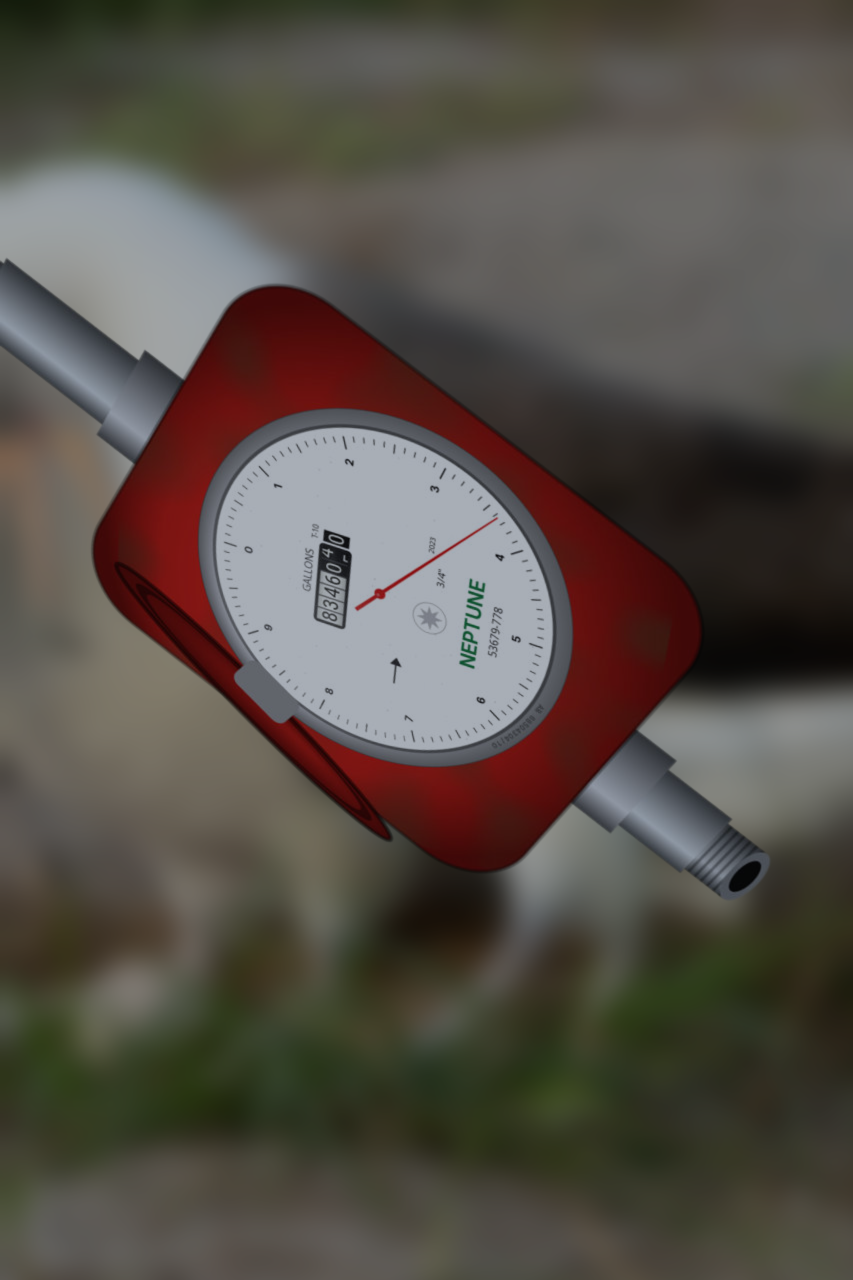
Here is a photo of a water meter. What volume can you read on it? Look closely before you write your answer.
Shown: 8346043.6 gal
